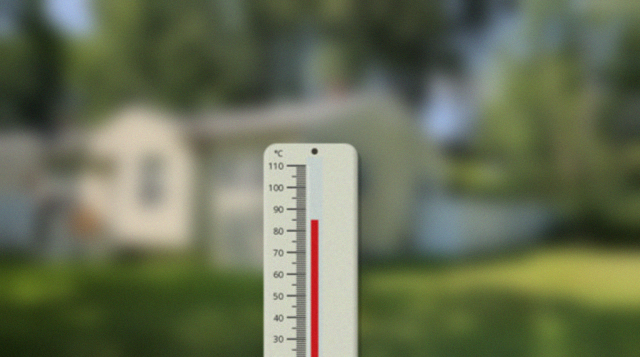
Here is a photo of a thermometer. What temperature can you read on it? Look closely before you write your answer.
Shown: 85 °C
